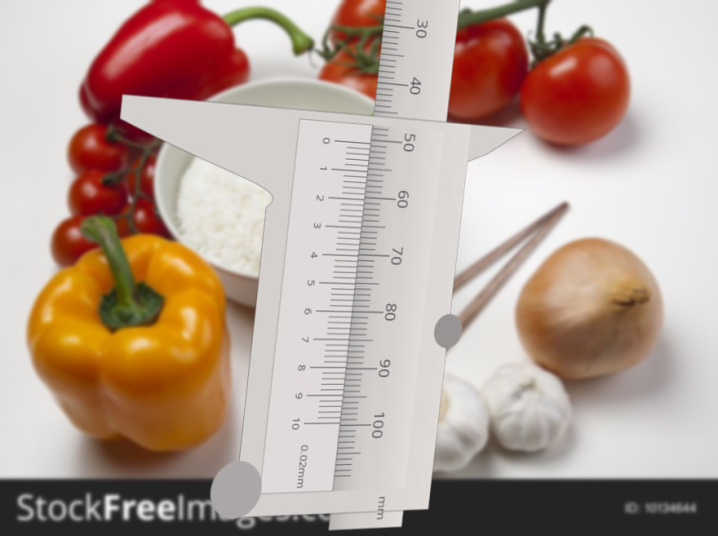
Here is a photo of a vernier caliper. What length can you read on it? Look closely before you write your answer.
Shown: 50.6 mm
